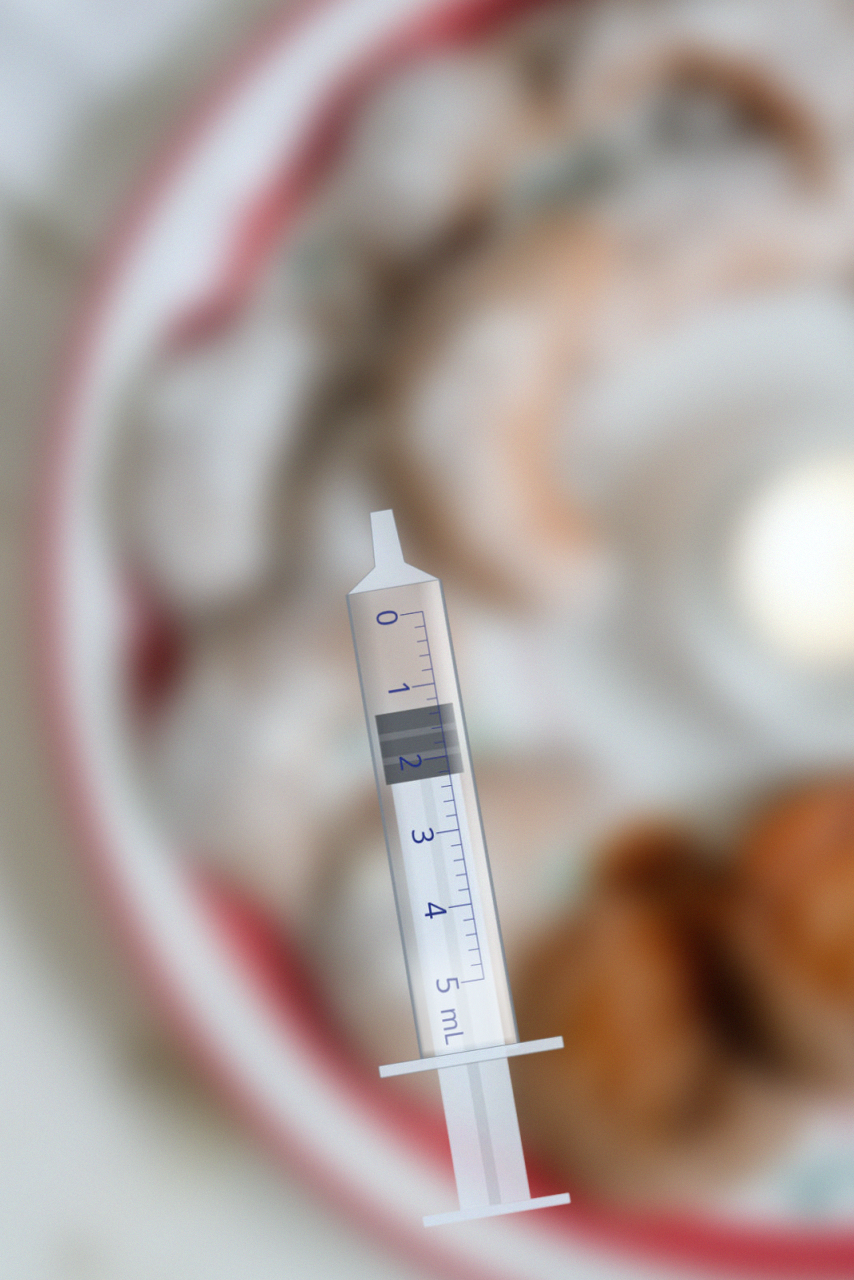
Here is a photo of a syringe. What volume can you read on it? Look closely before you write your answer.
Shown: 1.3 mL
